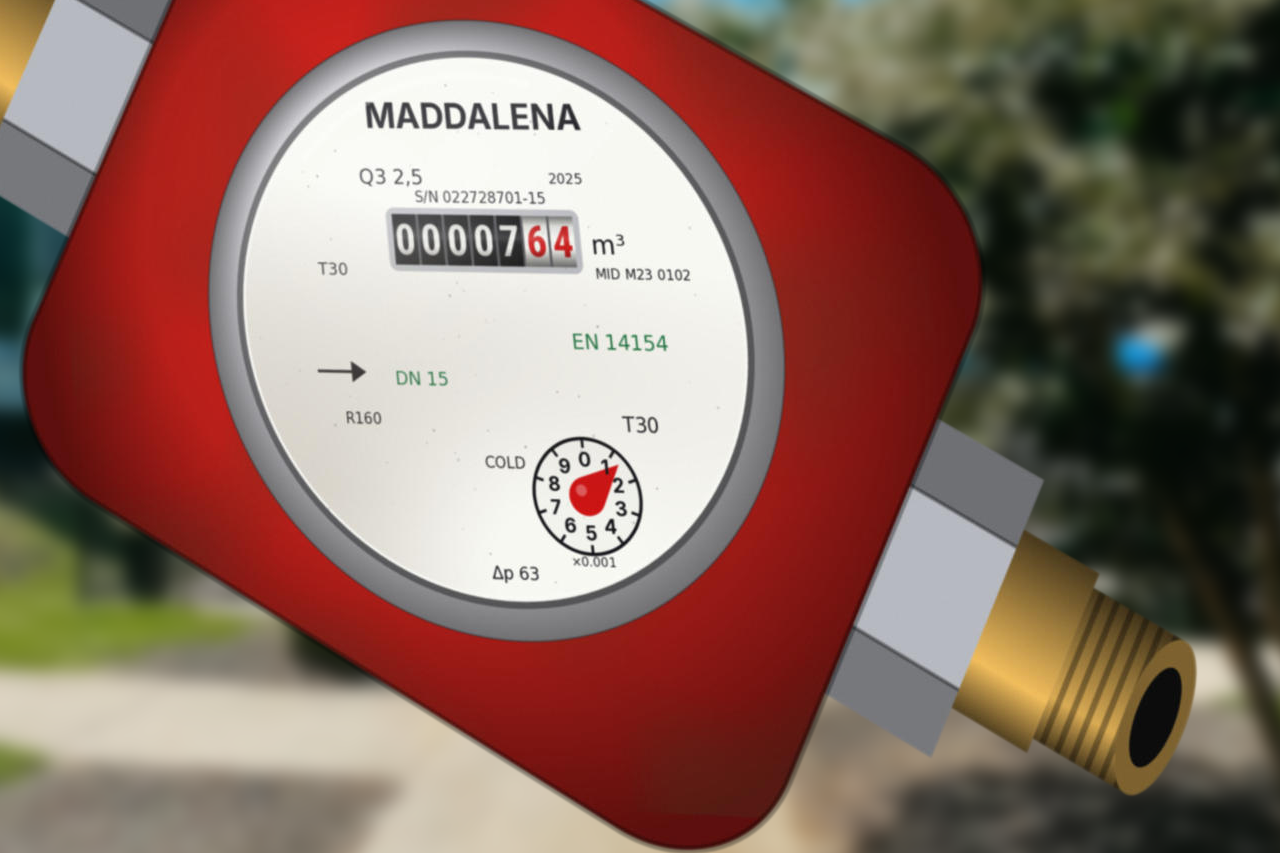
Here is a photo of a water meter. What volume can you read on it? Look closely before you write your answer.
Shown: 7.641 m³
